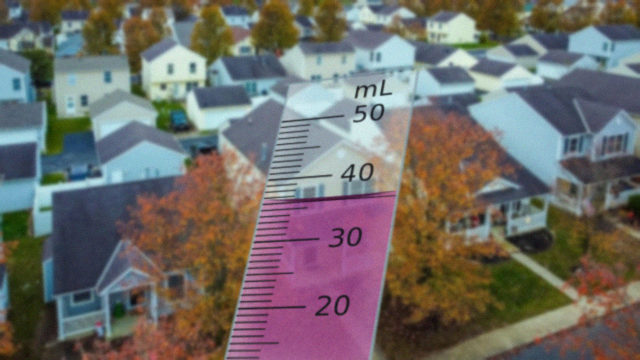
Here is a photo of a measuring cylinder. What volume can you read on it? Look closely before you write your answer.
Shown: 36 mL
